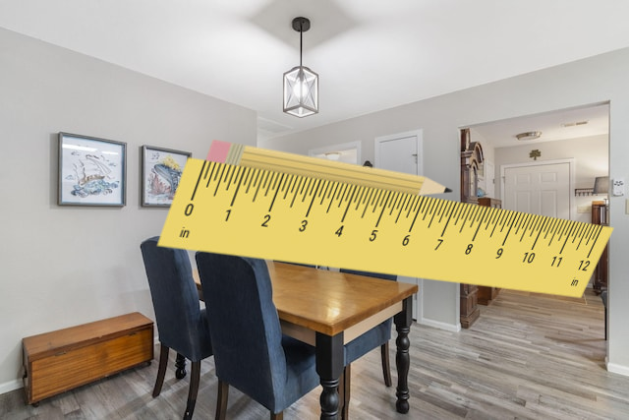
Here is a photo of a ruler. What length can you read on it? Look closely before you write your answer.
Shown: 6.75 in
